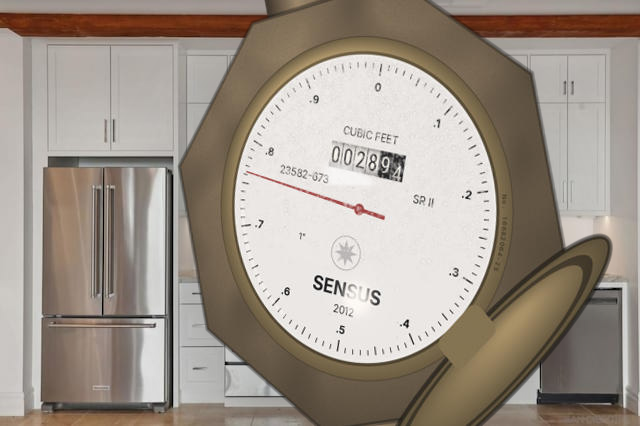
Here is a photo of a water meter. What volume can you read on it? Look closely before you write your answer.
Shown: 2893.76 ft³
